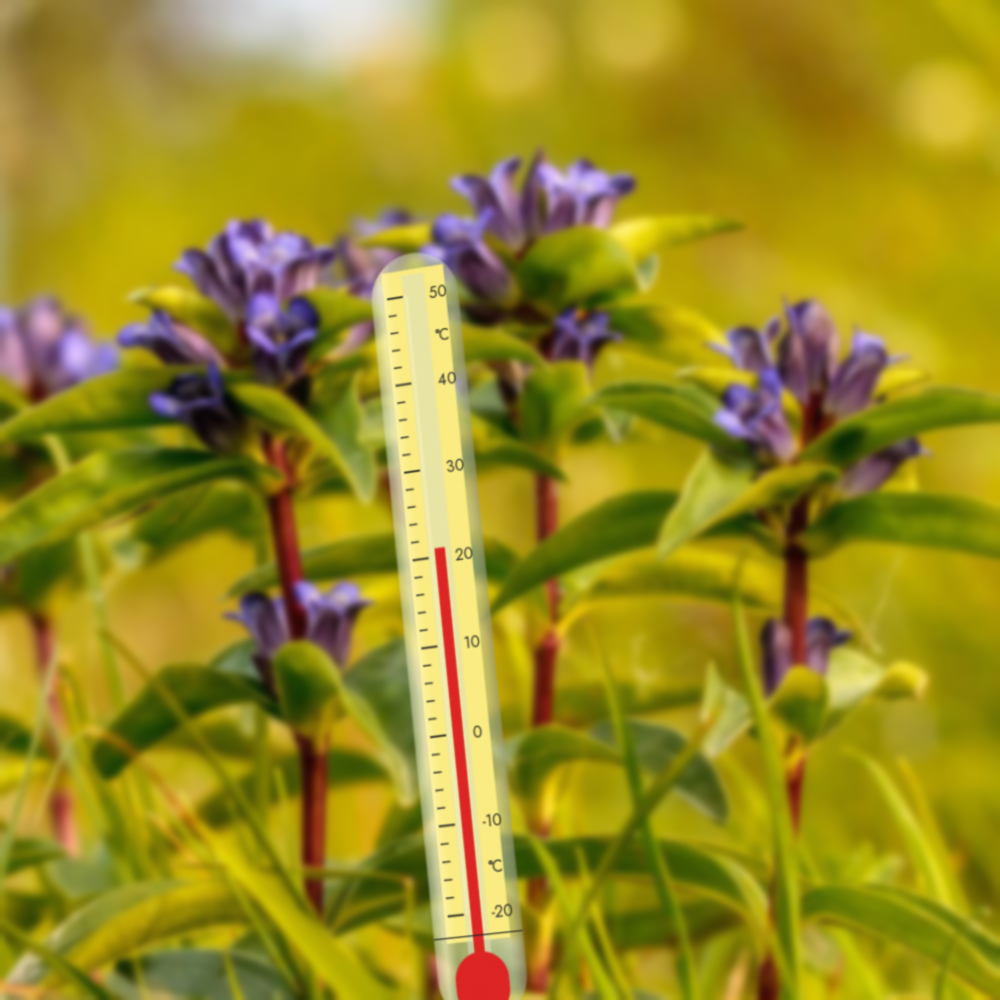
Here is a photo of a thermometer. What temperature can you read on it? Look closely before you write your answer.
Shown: 21 °C
